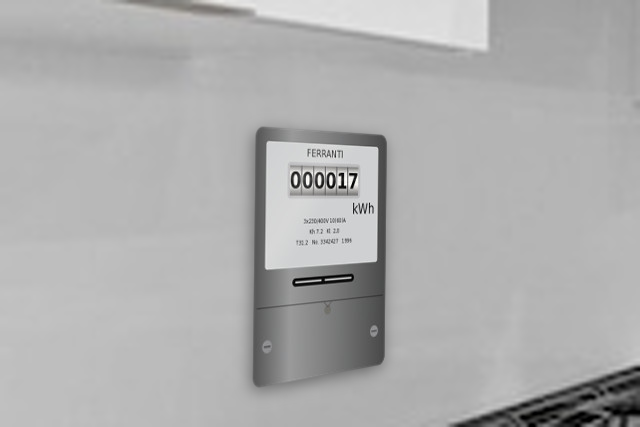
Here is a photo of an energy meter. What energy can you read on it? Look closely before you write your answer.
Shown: 17 kWh
